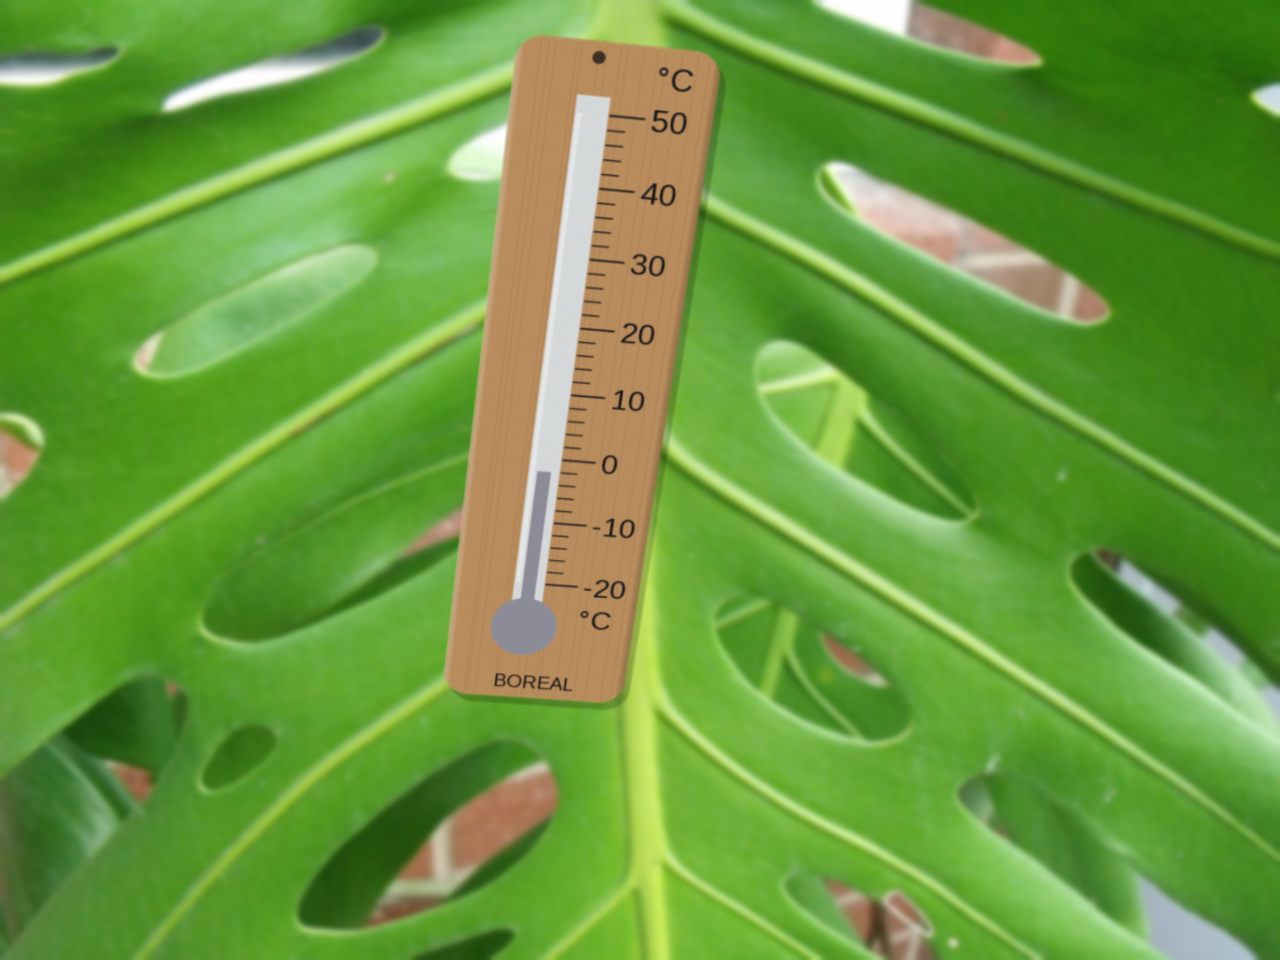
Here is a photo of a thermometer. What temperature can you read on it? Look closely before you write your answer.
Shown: -2 °C
